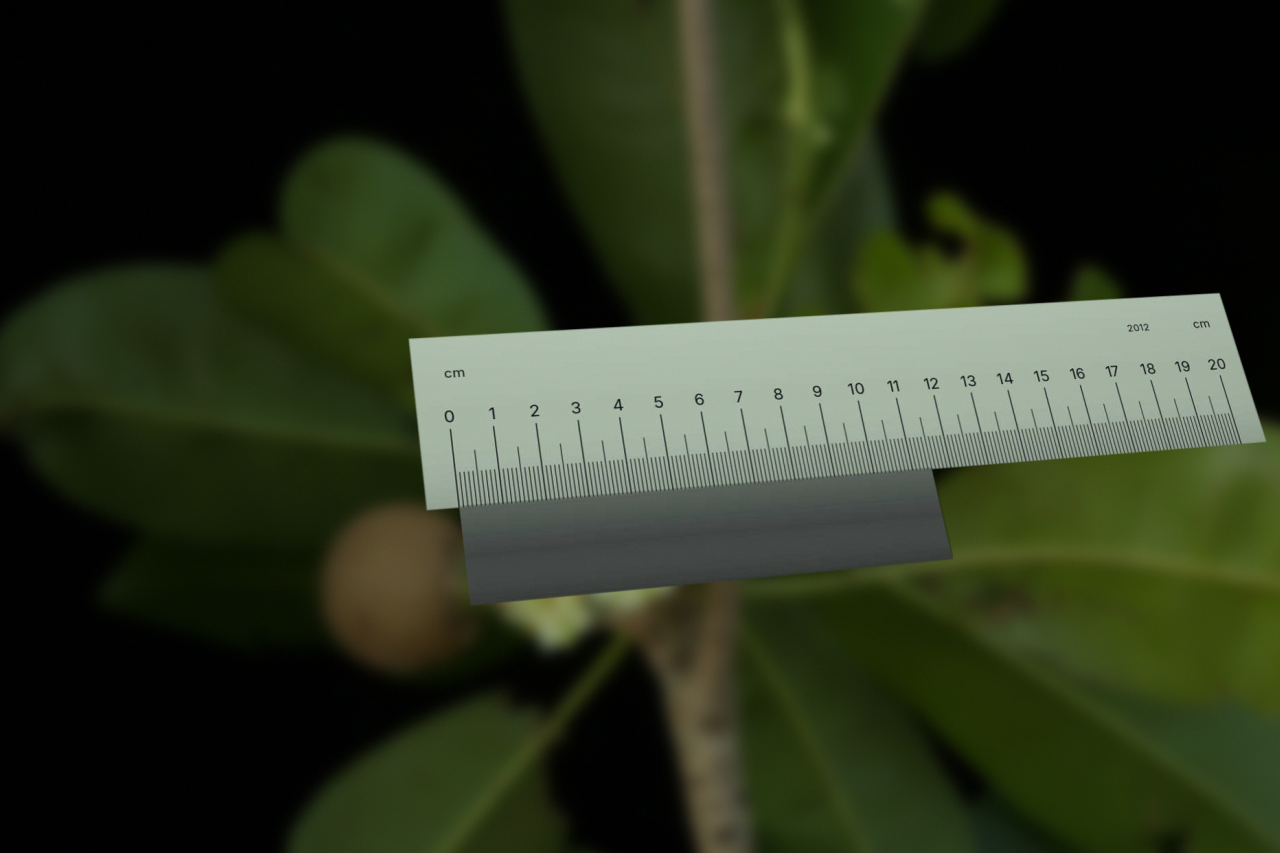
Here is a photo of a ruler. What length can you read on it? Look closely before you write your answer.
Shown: 11.5 cm
